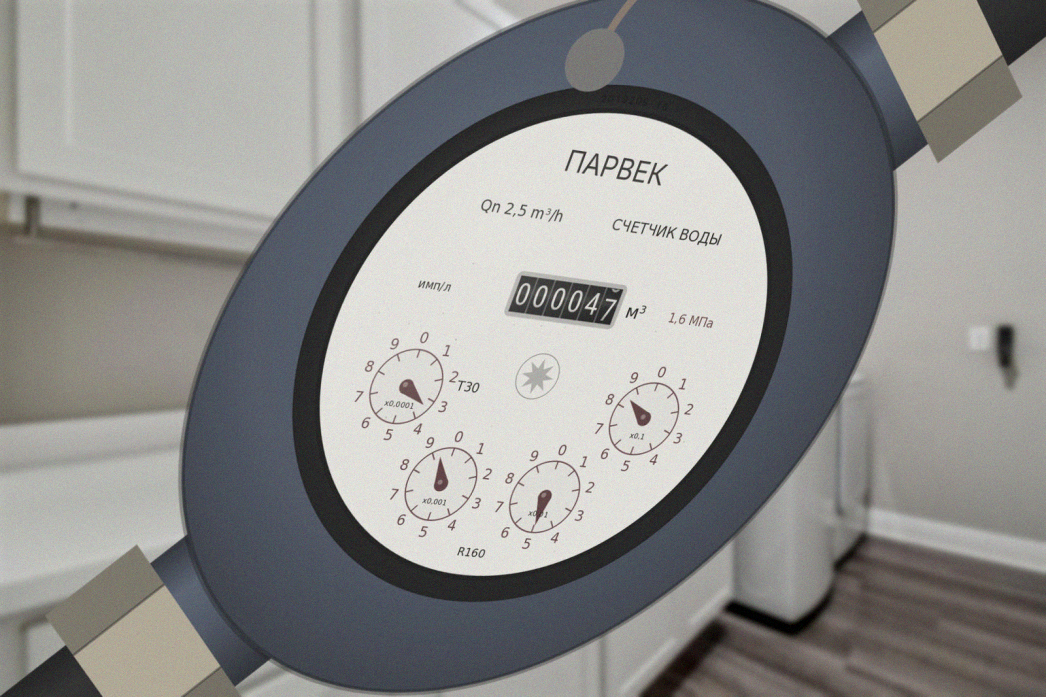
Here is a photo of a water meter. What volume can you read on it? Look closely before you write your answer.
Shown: 46.8493 m³
